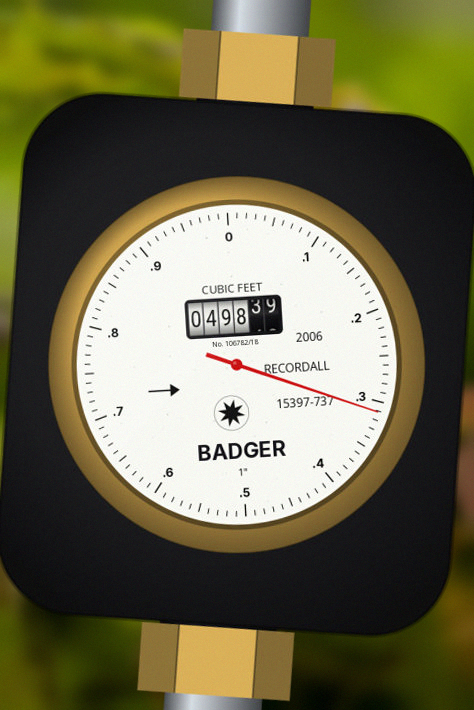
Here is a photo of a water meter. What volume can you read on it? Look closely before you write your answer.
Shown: 49839.31 ft³
